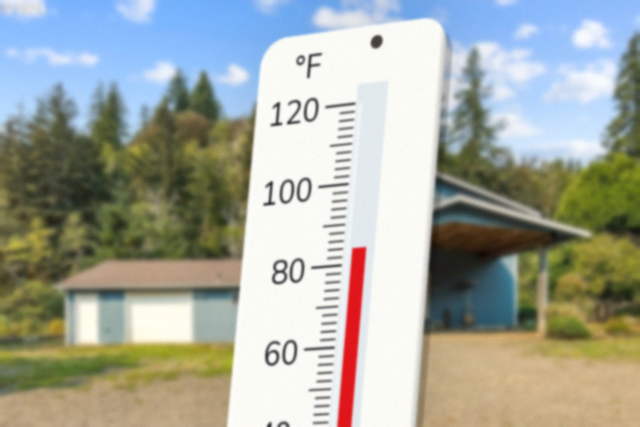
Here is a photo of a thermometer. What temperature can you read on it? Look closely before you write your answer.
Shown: 84 °F
